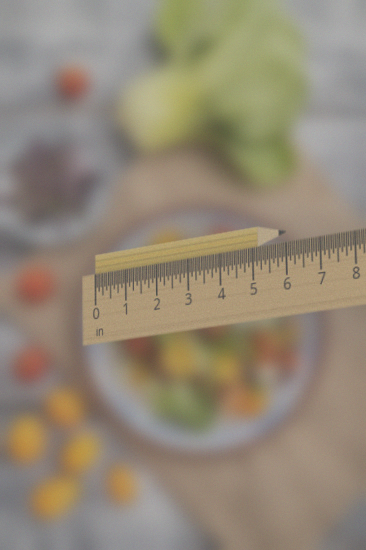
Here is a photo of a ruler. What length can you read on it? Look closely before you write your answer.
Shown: 6 in
